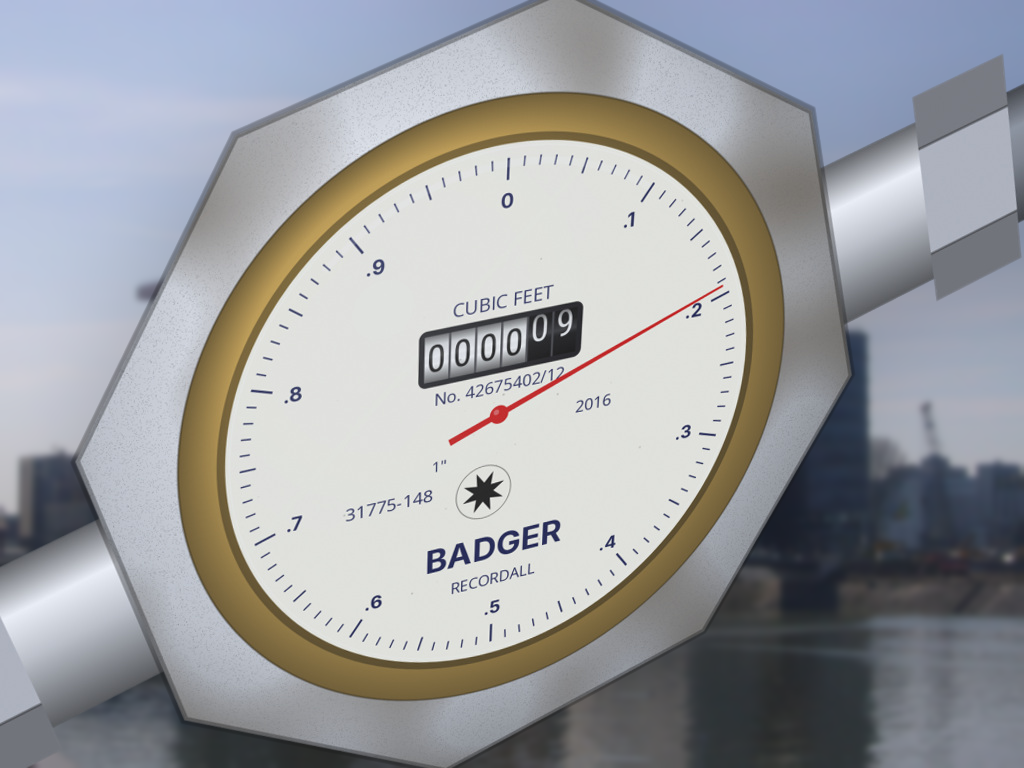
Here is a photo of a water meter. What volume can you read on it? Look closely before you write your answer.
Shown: 9.19 ft³
